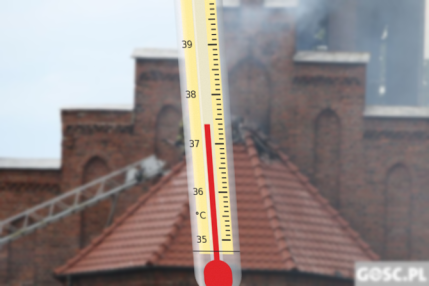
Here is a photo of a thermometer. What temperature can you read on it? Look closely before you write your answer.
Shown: 37.4 °C
